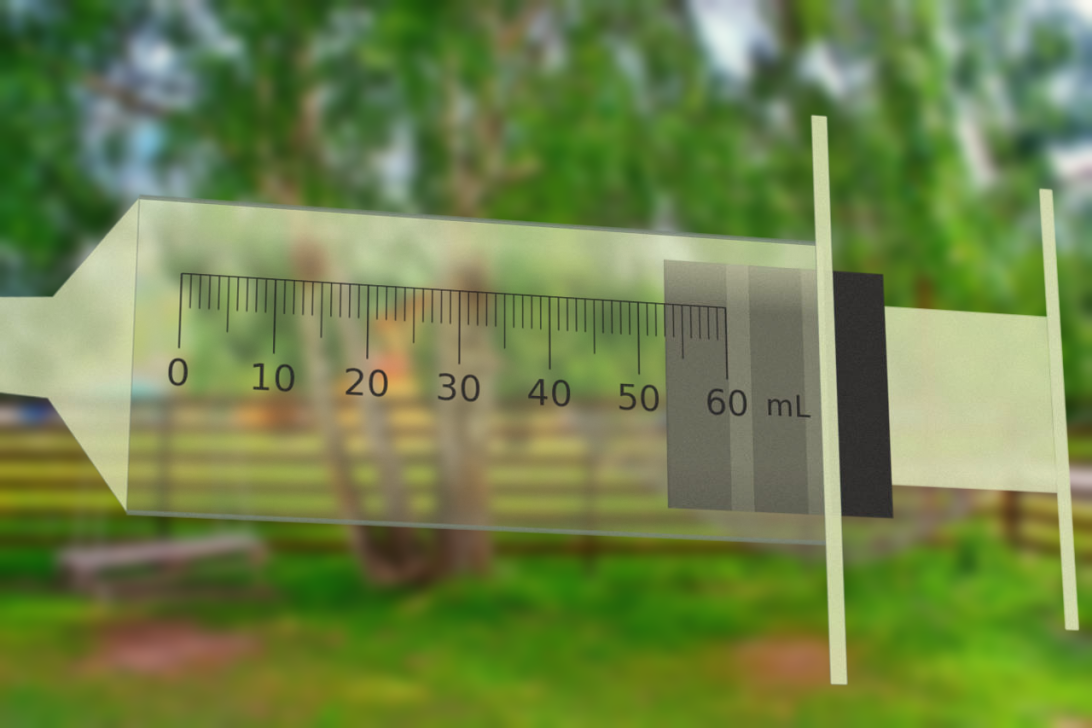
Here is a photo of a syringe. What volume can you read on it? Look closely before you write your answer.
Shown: 53 mL
